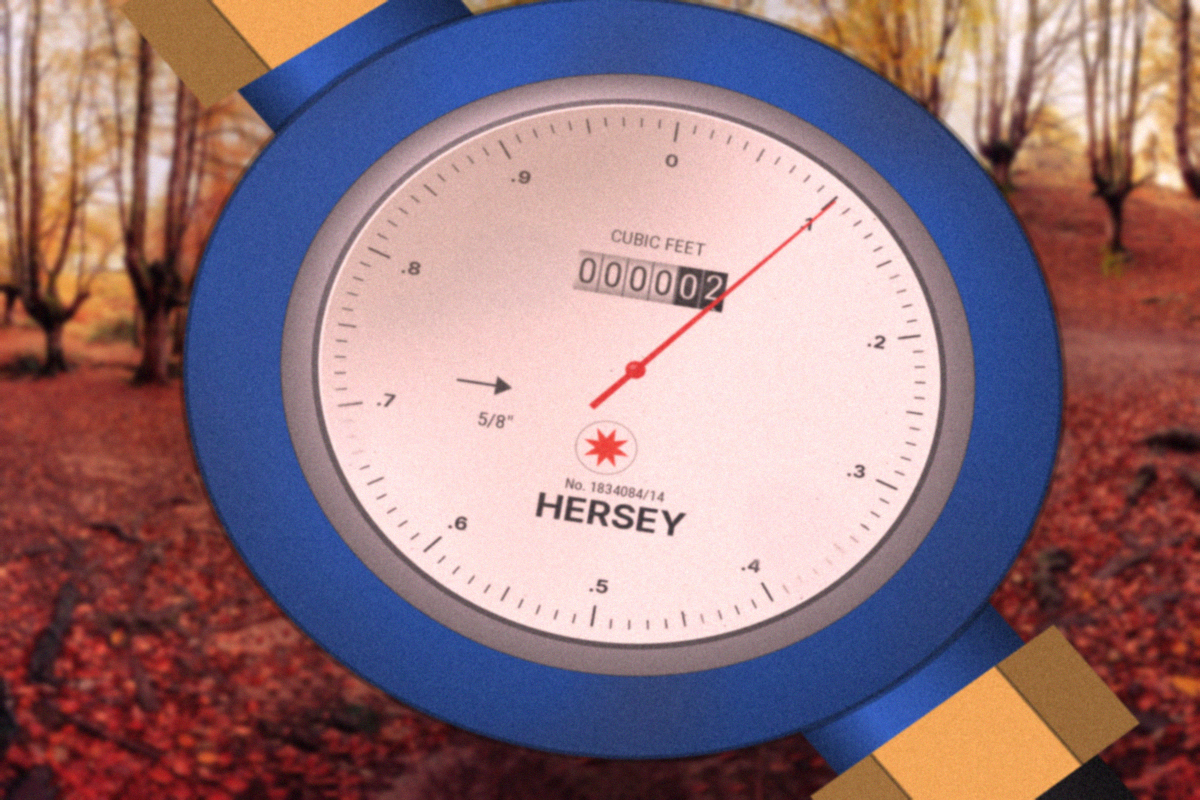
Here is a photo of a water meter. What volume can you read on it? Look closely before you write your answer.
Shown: 2.10 ft³
